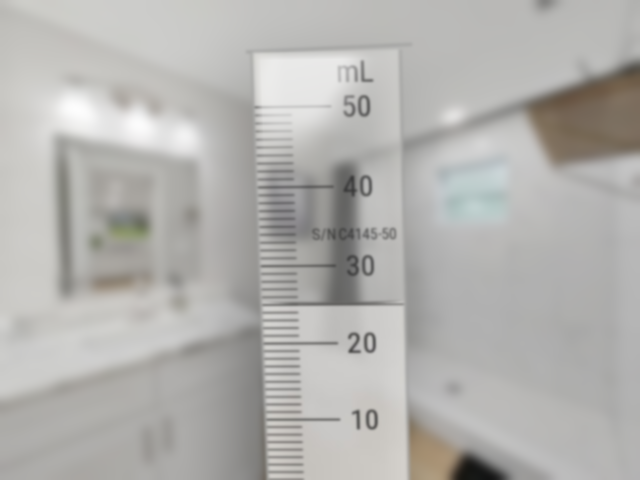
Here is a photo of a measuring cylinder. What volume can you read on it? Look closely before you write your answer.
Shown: 25 mL
